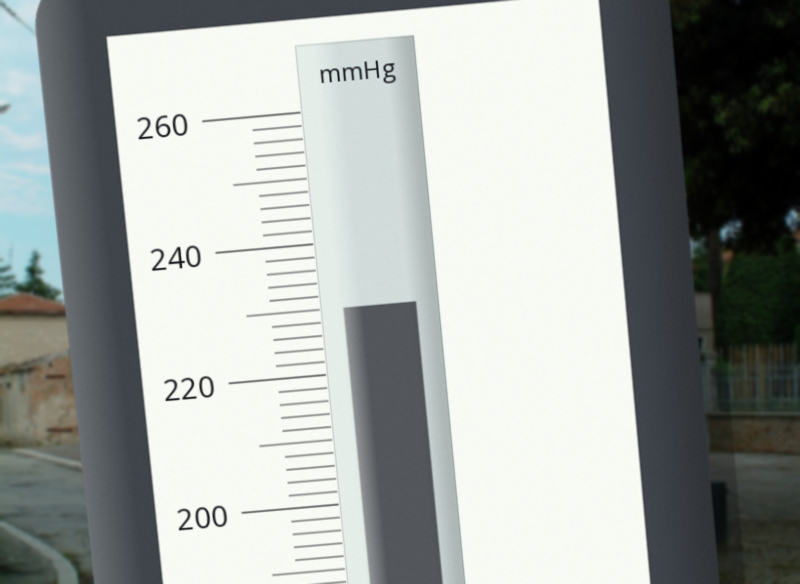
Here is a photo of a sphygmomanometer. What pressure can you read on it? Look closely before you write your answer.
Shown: 230 mmHg
